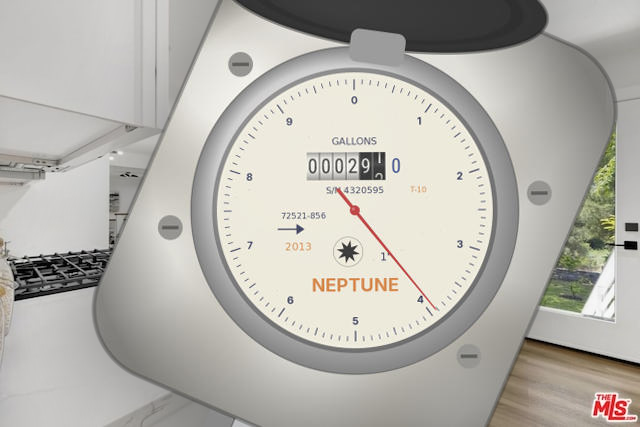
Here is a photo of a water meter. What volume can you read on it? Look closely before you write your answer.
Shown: 2913.9 gal
